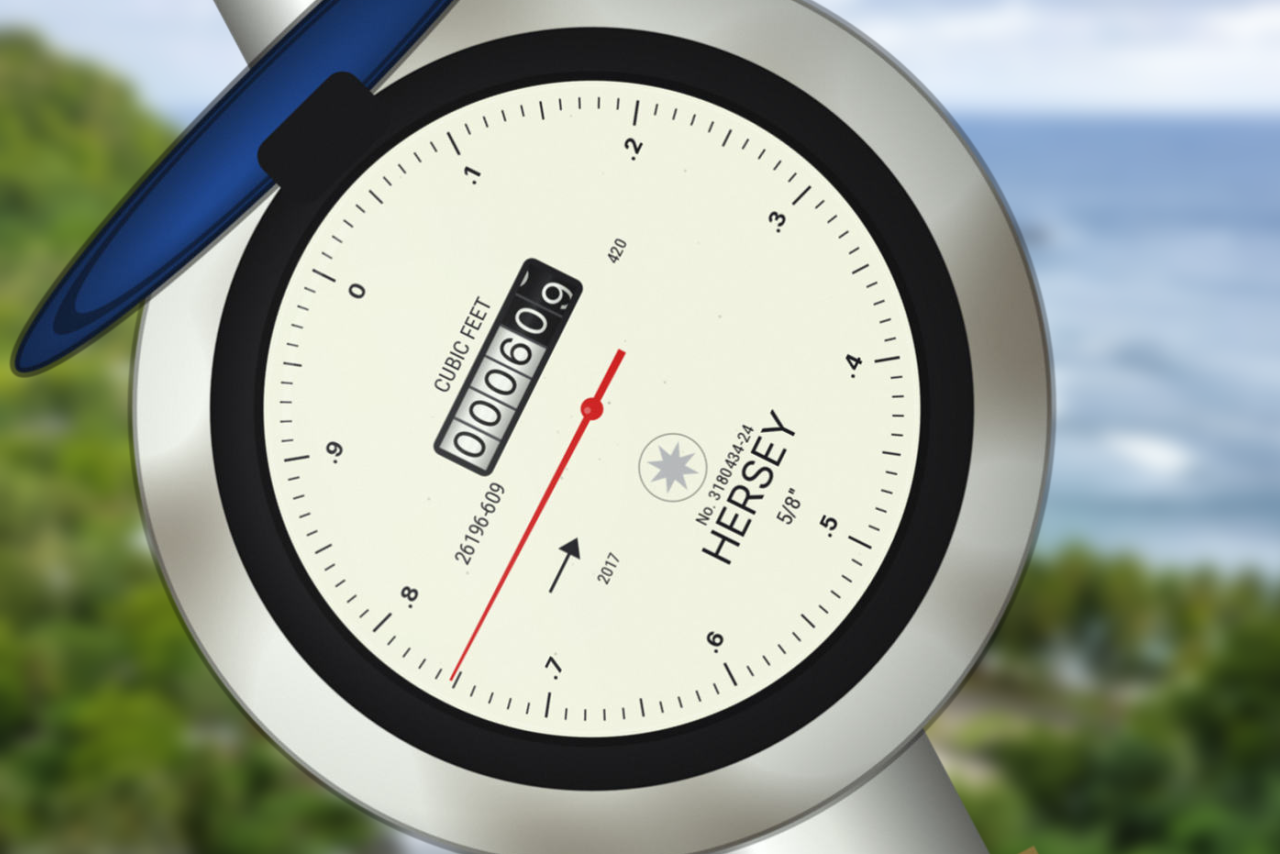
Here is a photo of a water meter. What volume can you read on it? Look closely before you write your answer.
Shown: 608.75 ft³
